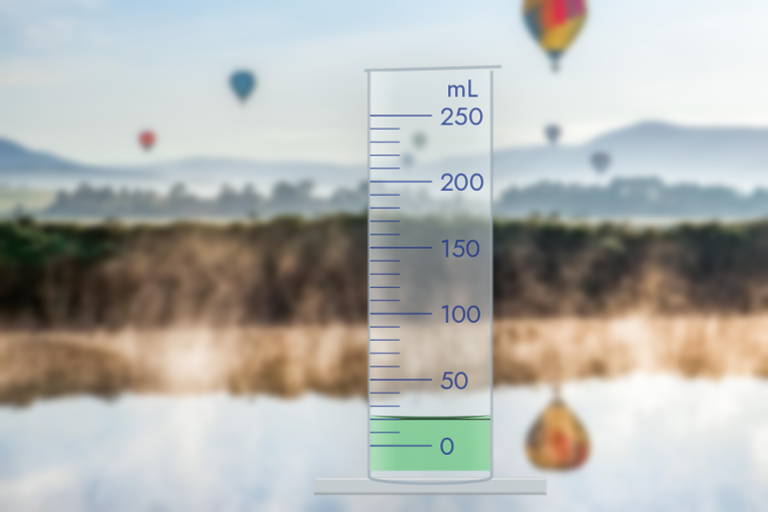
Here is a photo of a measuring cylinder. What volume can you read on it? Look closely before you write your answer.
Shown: 20 mL
